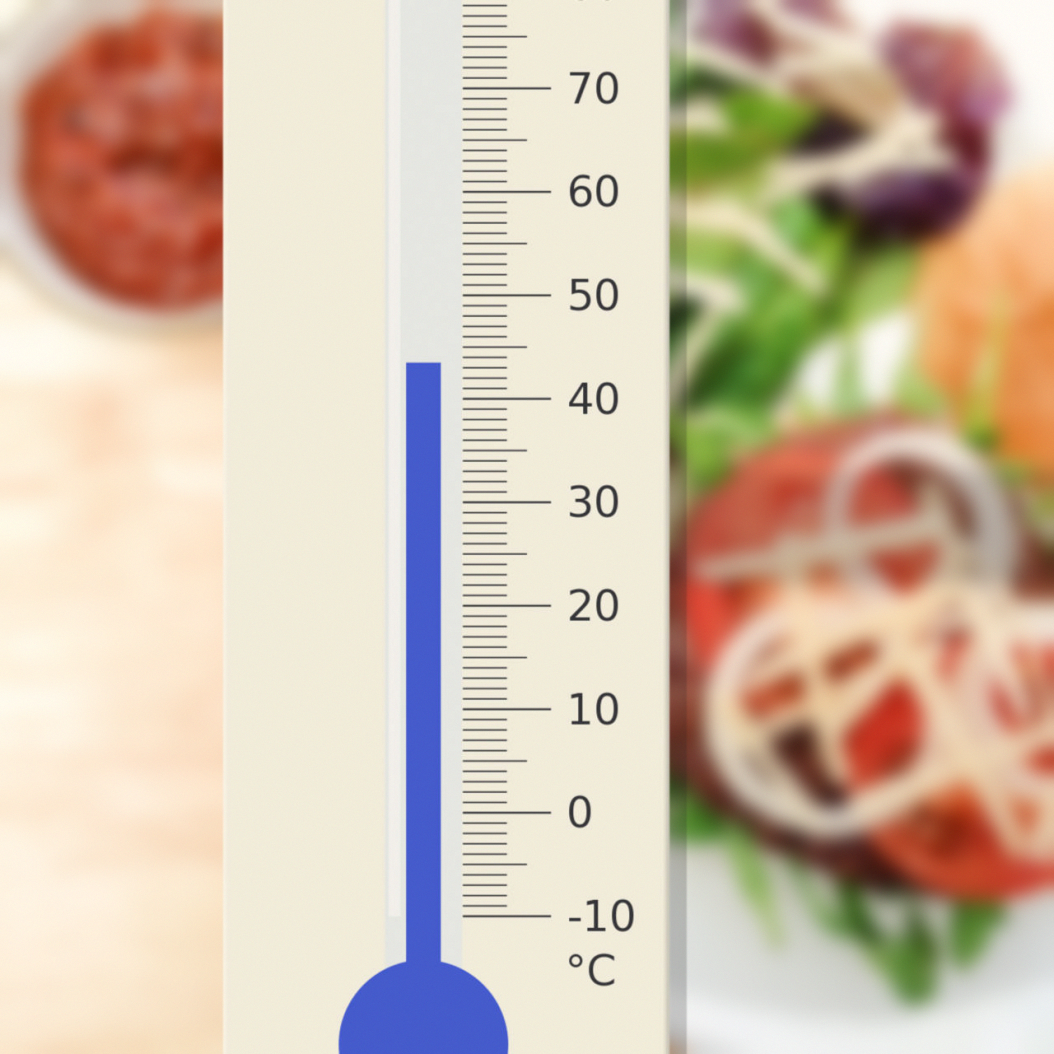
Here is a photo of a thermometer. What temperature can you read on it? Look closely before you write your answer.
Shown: 43.5 °C
